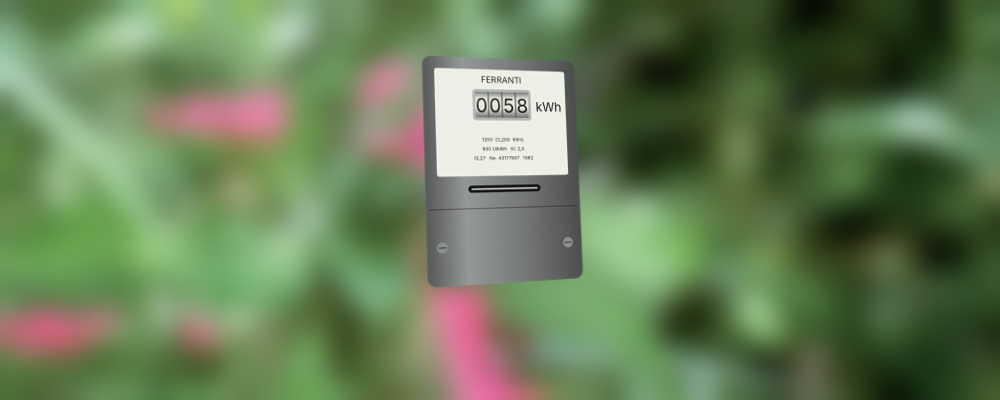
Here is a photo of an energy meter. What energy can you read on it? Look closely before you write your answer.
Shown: 58 kWh
